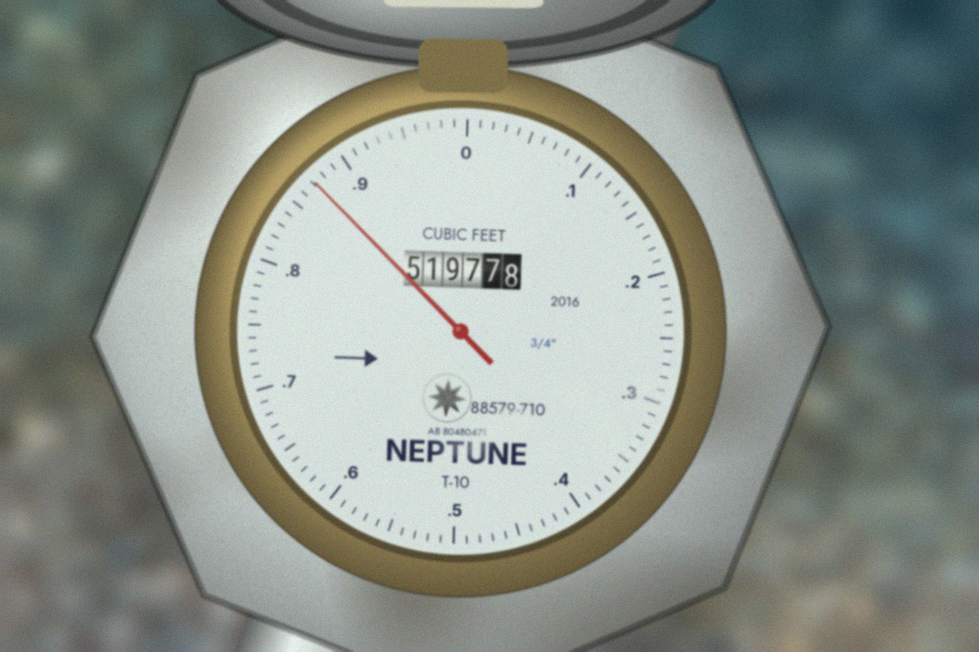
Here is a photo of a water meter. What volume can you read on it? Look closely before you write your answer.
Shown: 519777.87 ft³
